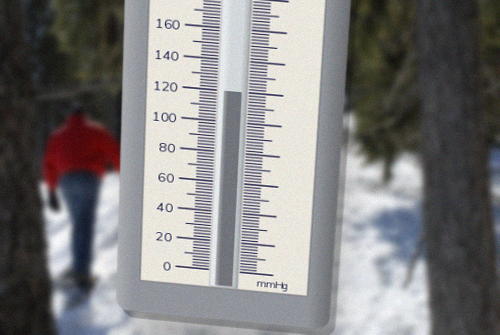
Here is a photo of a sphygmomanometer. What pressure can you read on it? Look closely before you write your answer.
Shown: 120 mmHg
